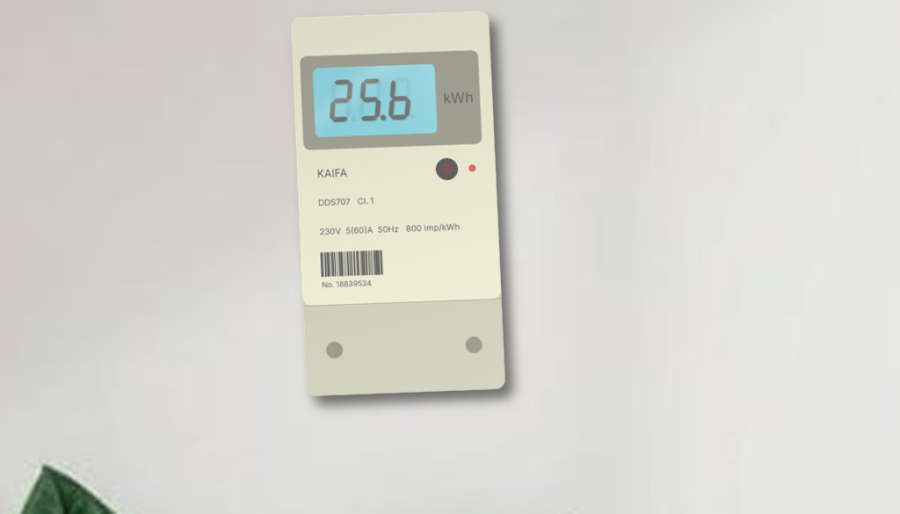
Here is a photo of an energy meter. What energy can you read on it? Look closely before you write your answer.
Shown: 25.6 kWh
